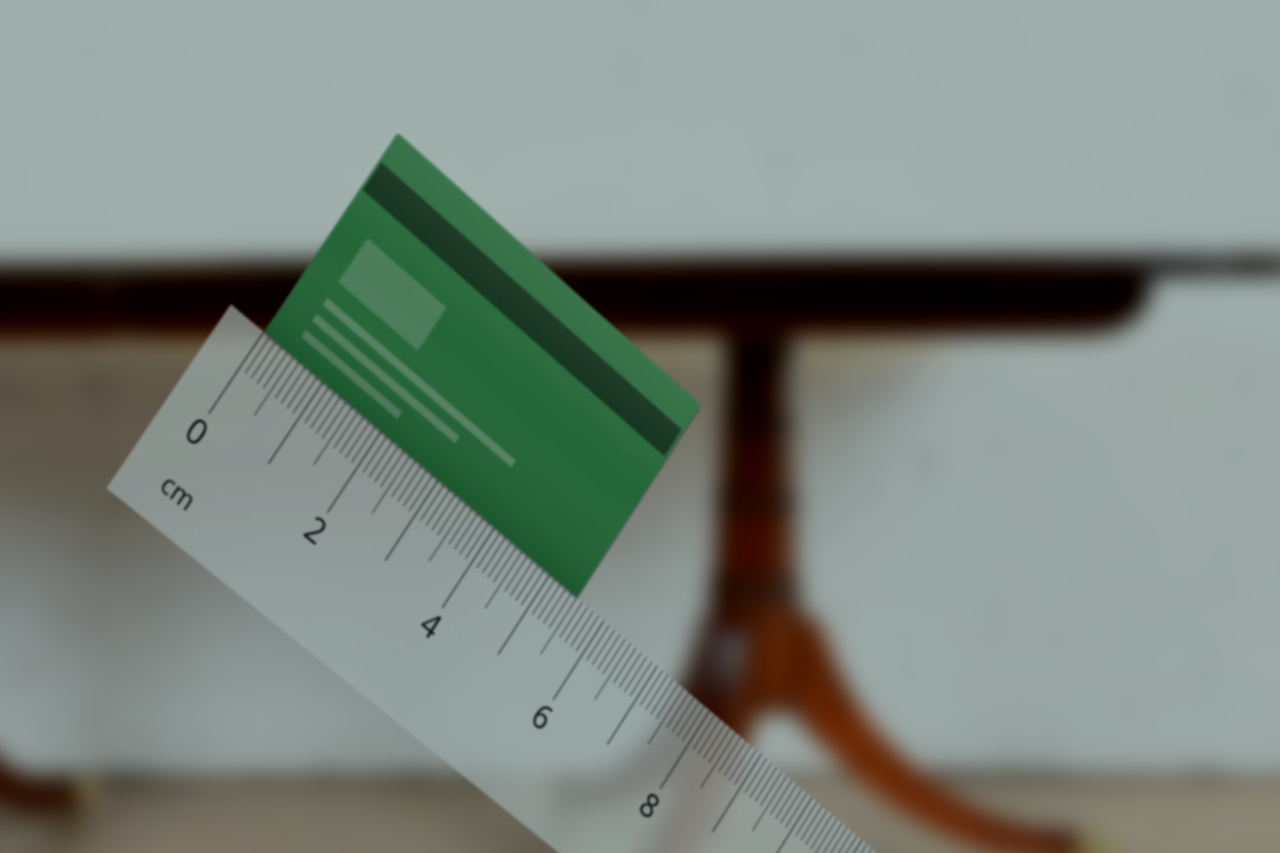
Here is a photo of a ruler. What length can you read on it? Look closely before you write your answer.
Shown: 5.5 cm
